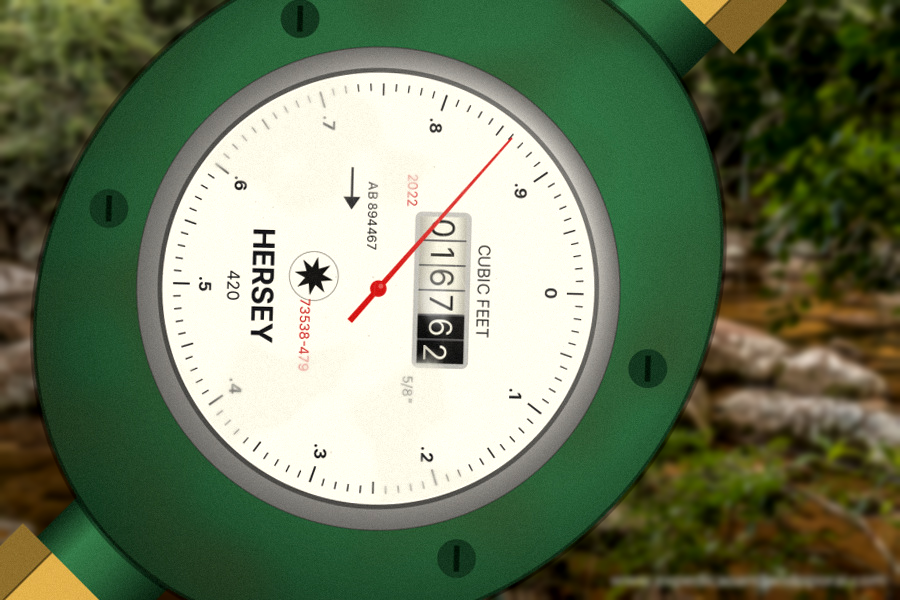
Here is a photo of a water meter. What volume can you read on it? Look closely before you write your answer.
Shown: 16761.86 ft³
